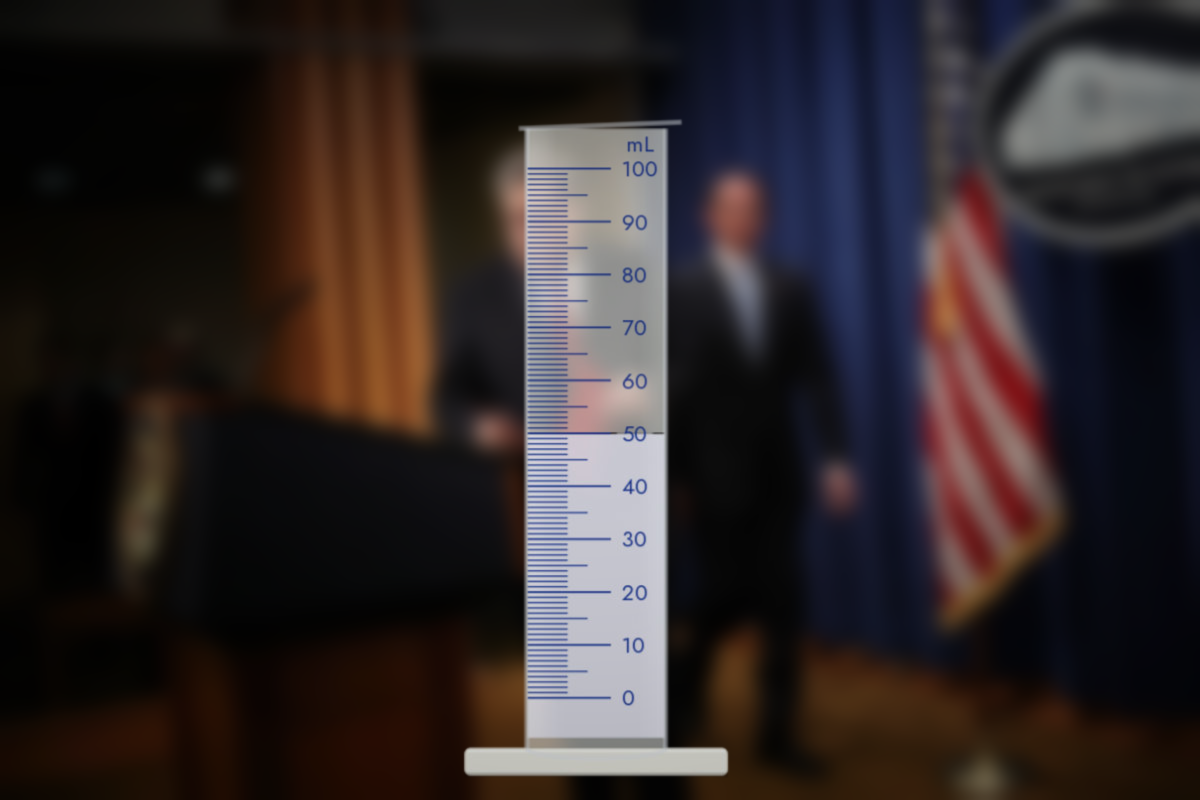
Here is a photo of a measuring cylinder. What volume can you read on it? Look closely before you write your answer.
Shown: 50 mL
